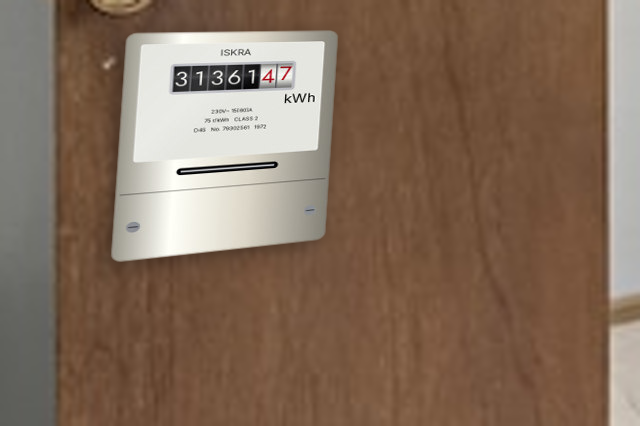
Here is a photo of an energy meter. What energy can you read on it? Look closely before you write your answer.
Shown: 31361.47 kWh
